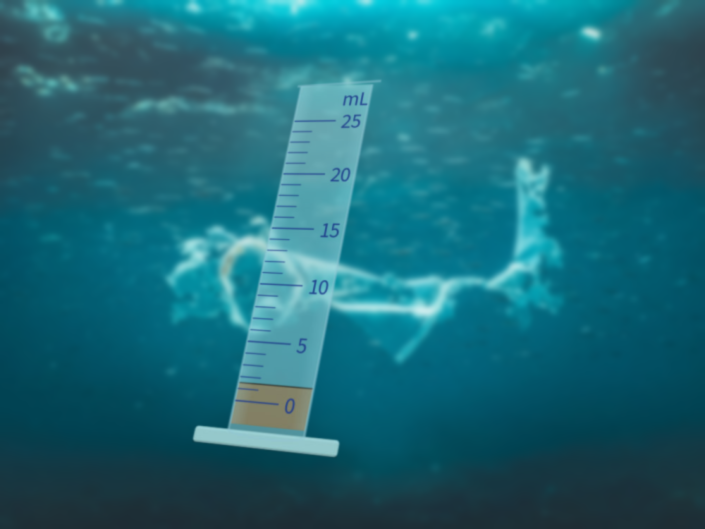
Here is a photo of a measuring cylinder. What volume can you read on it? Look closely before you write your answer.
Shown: 1.5 mL
